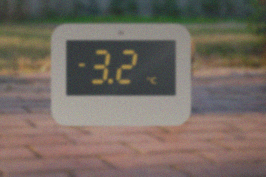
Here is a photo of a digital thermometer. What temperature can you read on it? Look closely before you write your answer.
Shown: -3.2 °C
